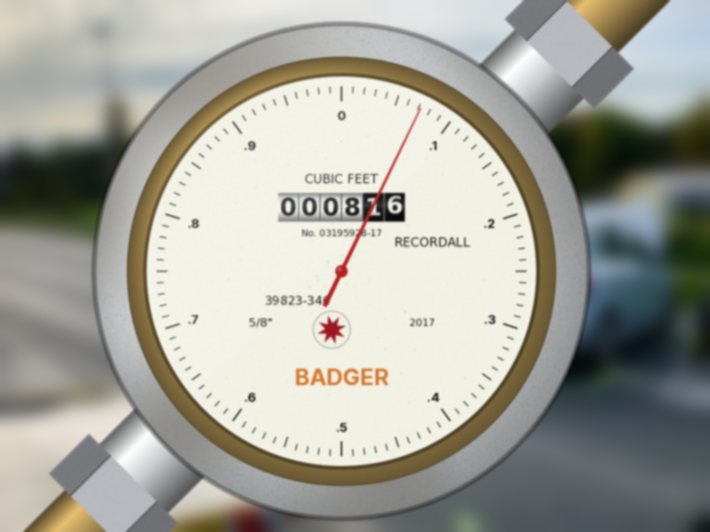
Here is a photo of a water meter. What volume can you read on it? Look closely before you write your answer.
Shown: 816.07 ft³
